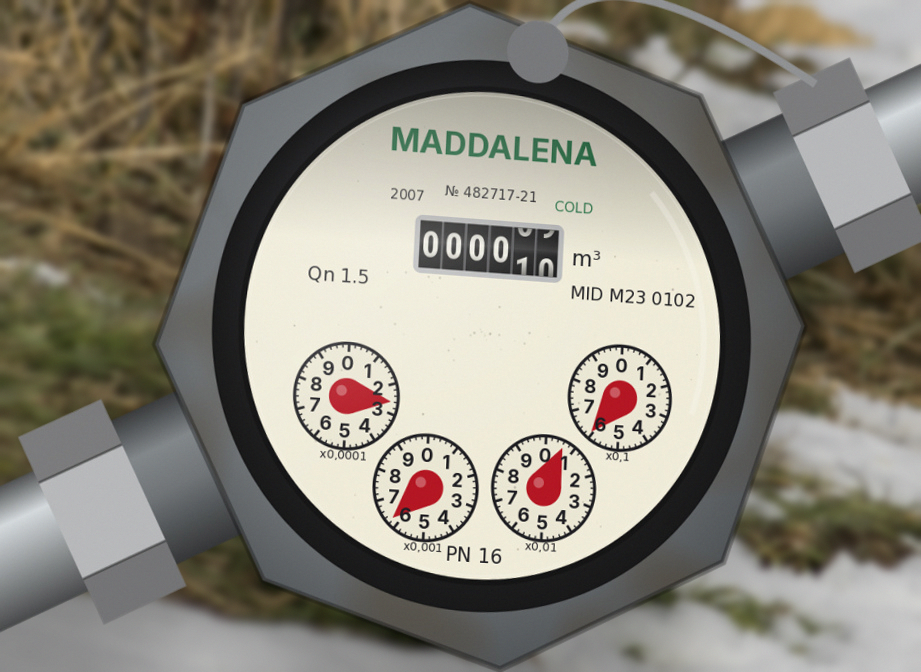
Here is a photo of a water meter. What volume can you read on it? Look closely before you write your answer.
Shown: 9.6062 m³
